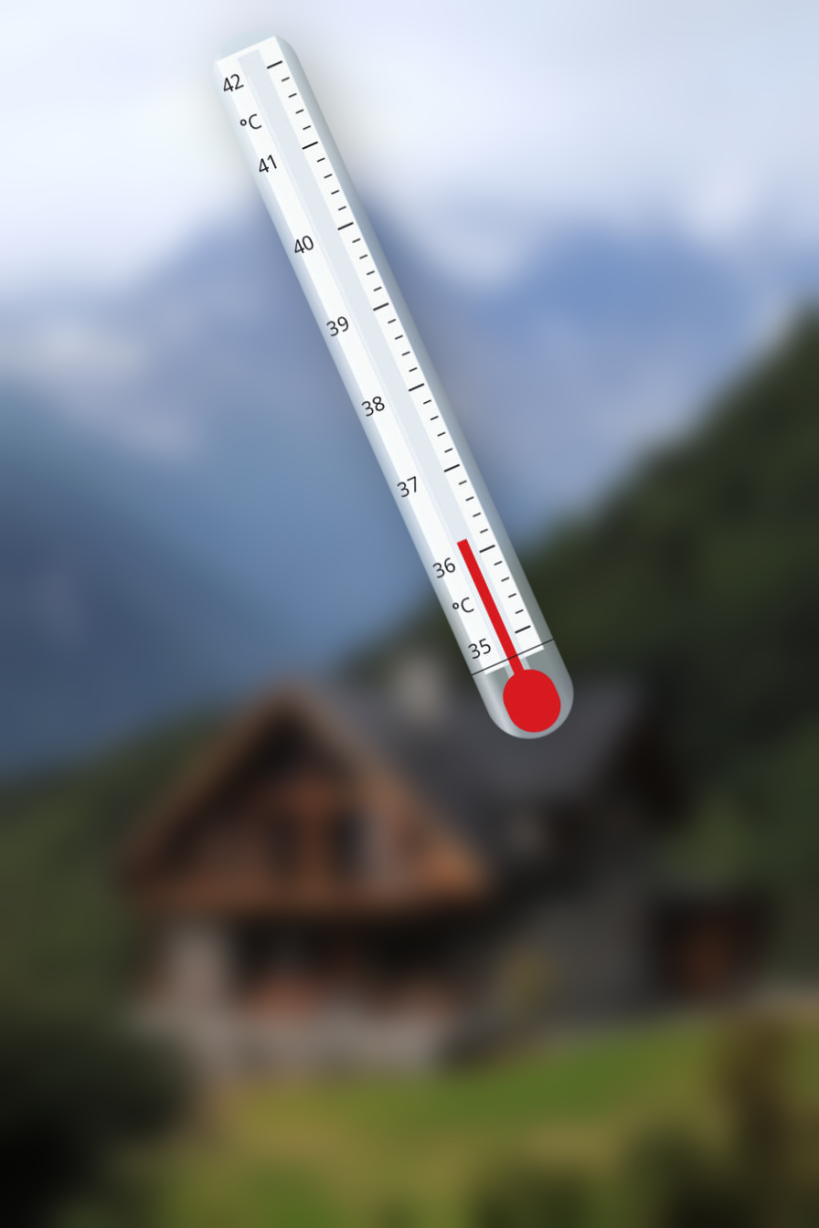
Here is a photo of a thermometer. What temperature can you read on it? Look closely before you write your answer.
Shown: 36.2 °C
